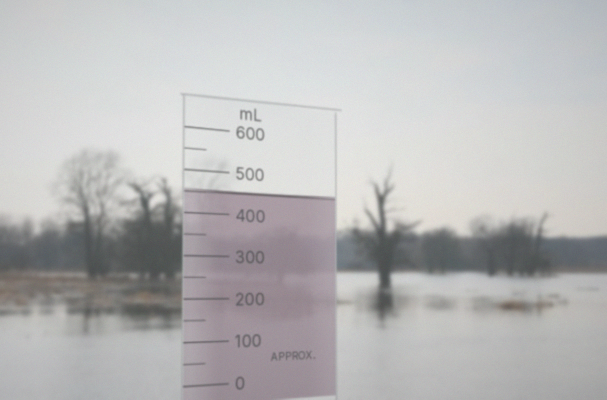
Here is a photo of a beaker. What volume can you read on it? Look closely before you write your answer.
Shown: 450 mL
